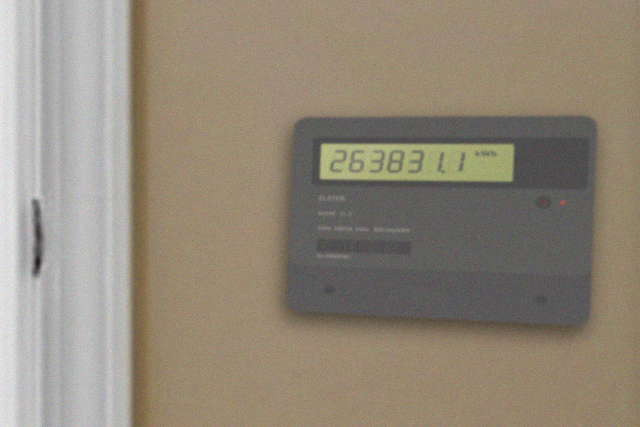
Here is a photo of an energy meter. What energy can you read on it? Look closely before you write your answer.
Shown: 263831.1 kWh
